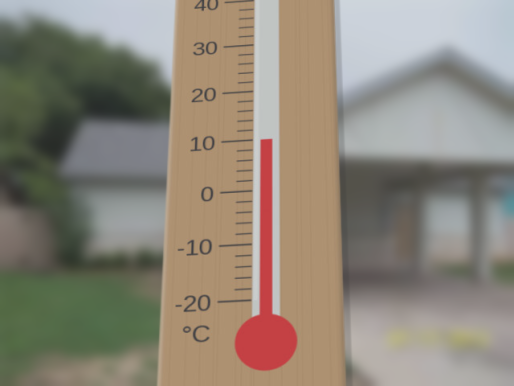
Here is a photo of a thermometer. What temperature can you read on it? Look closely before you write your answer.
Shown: 10 °C
